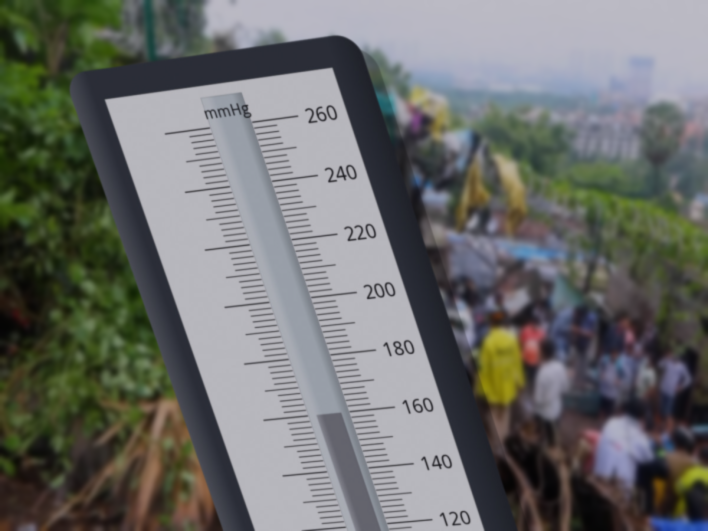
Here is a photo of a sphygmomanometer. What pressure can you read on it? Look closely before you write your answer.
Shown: 160 mmHg
